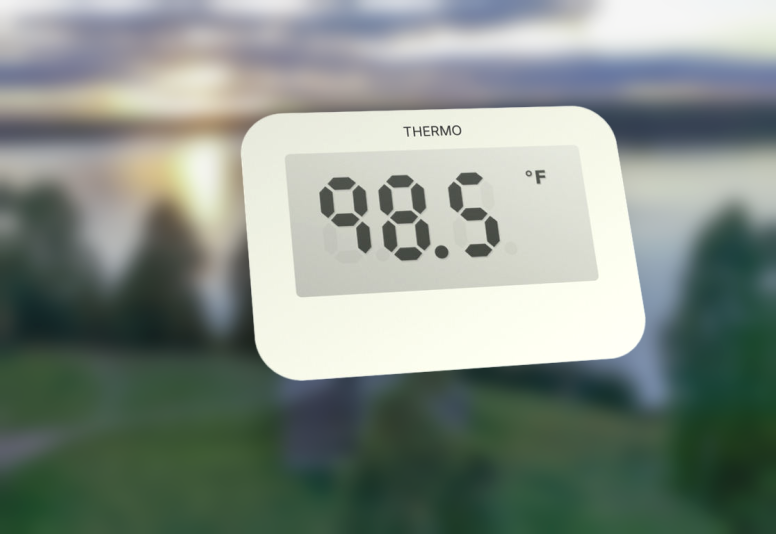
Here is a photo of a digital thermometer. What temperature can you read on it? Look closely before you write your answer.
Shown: 98.5 °F
